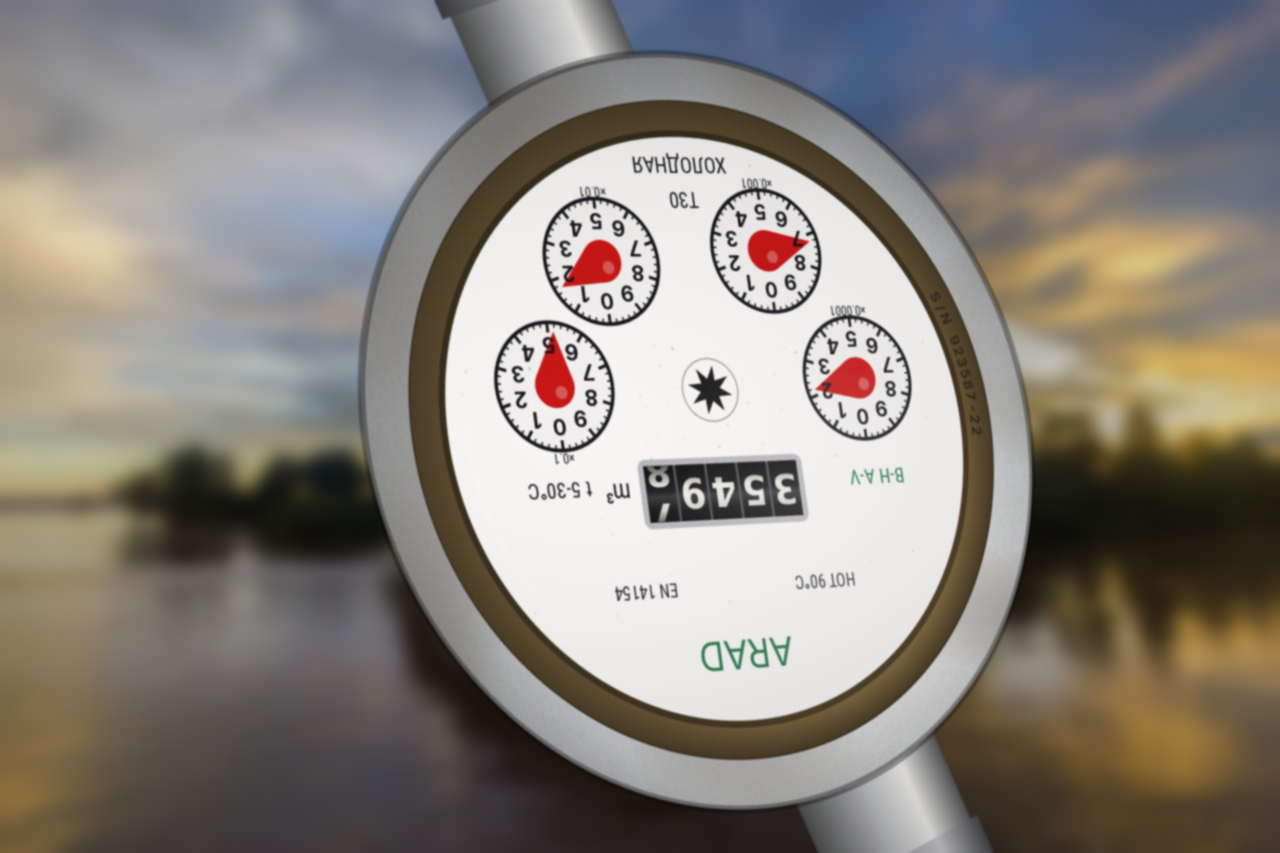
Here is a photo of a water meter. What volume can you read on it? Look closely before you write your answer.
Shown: 35497.5172 m³
